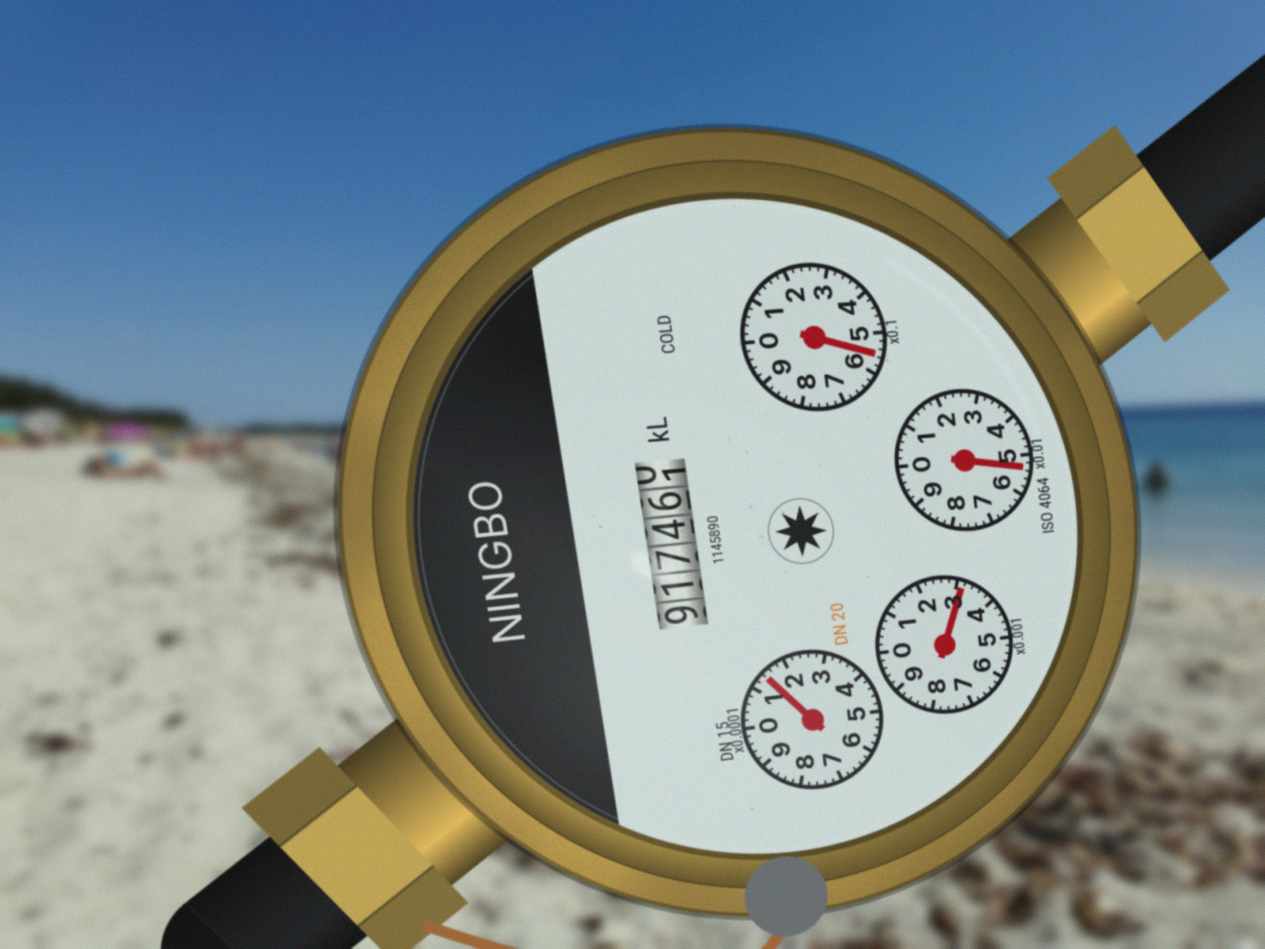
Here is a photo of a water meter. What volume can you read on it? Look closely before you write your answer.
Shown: 917460.5531 kL
